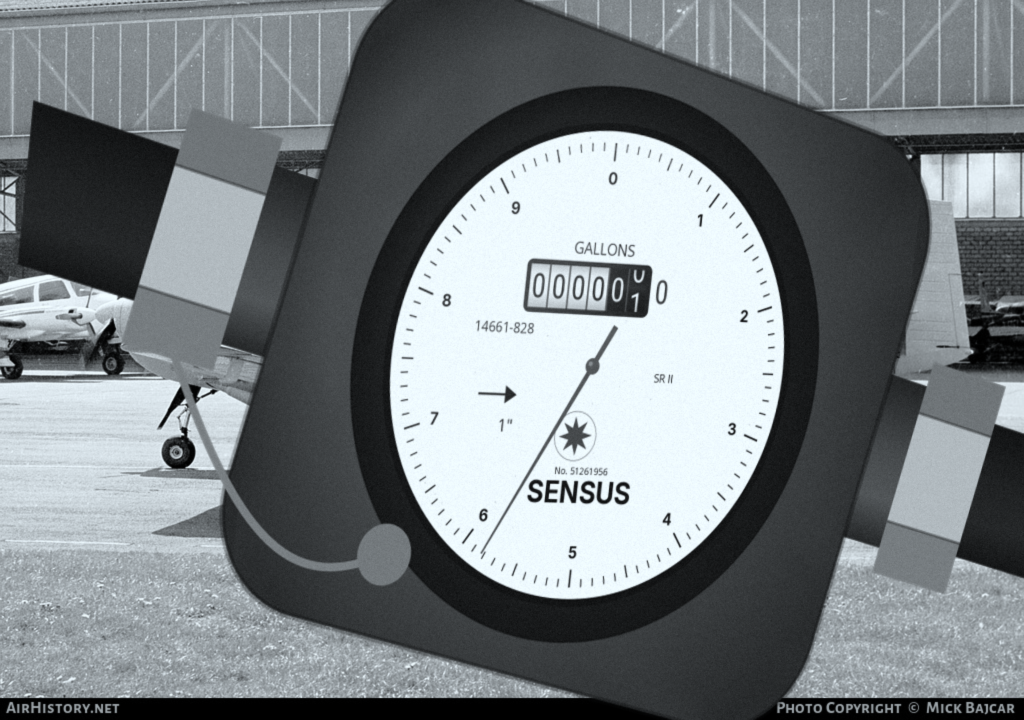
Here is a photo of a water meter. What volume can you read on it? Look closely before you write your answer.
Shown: 5.8 gal
